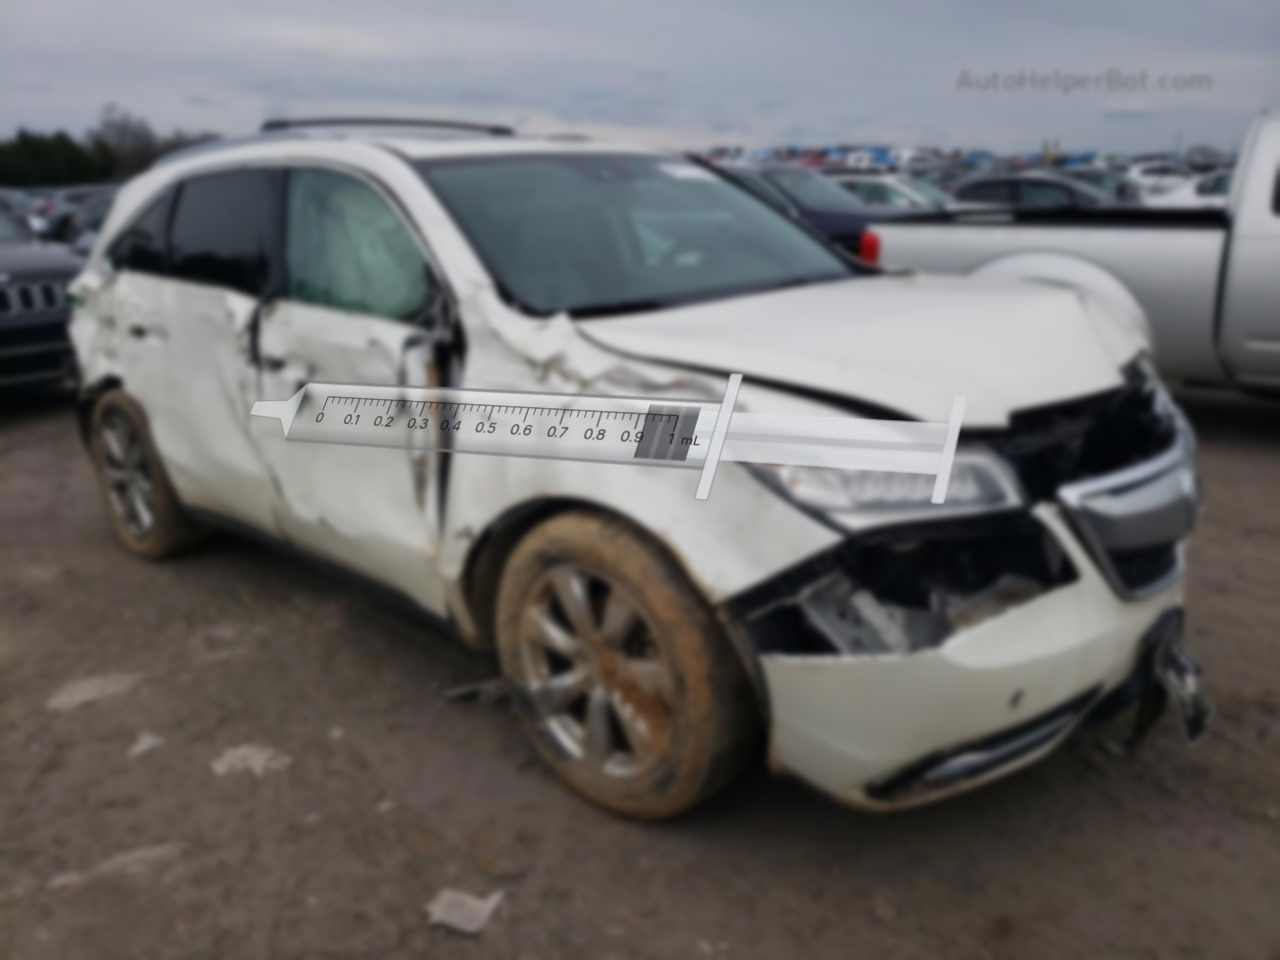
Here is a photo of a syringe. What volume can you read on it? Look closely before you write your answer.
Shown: 0.92 mL
